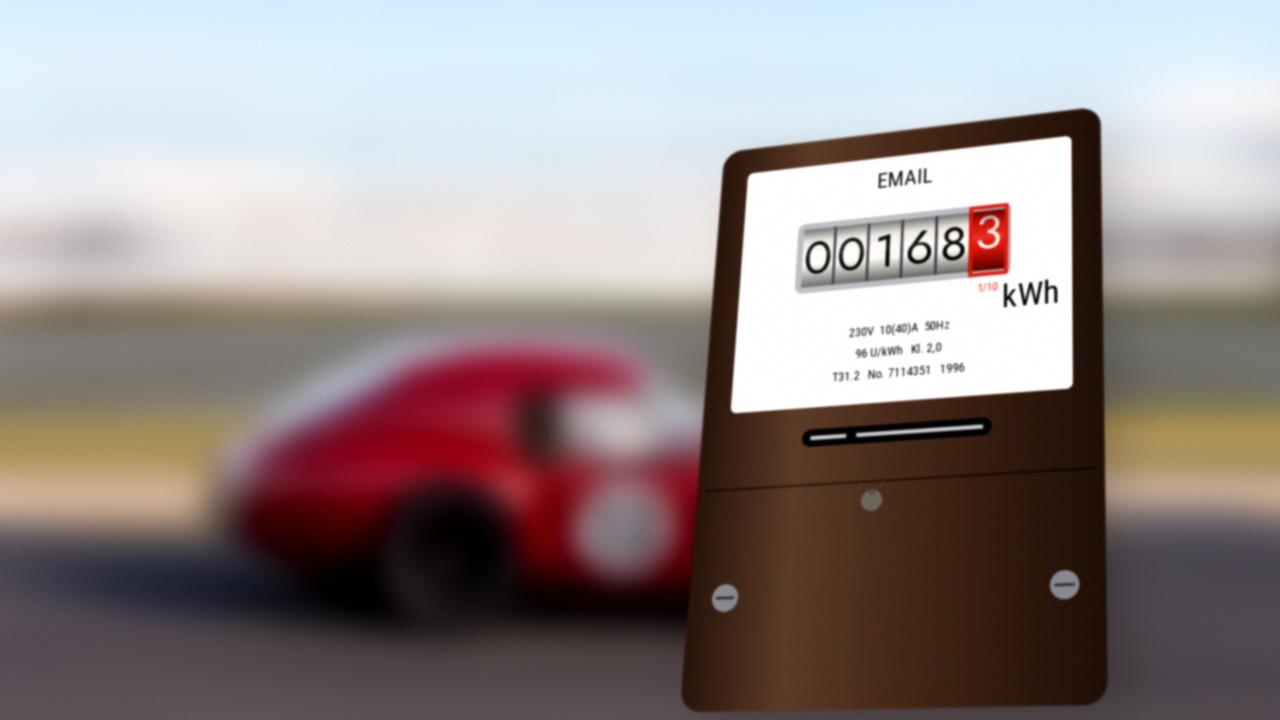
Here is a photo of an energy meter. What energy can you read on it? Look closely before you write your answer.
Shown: 168.3 kWh
